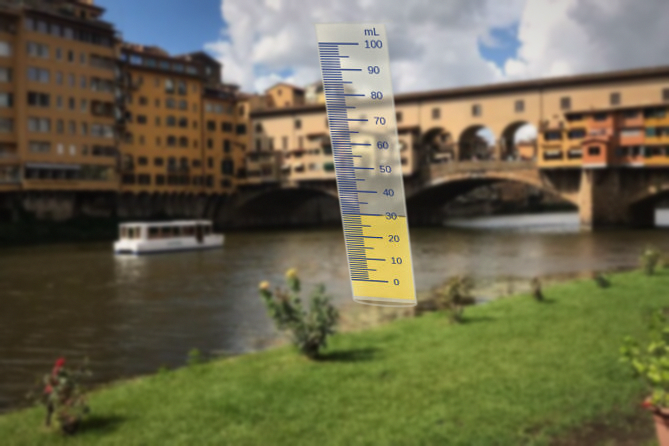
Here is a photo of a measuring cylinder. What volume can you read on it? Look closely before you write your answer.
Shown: 30 mL
